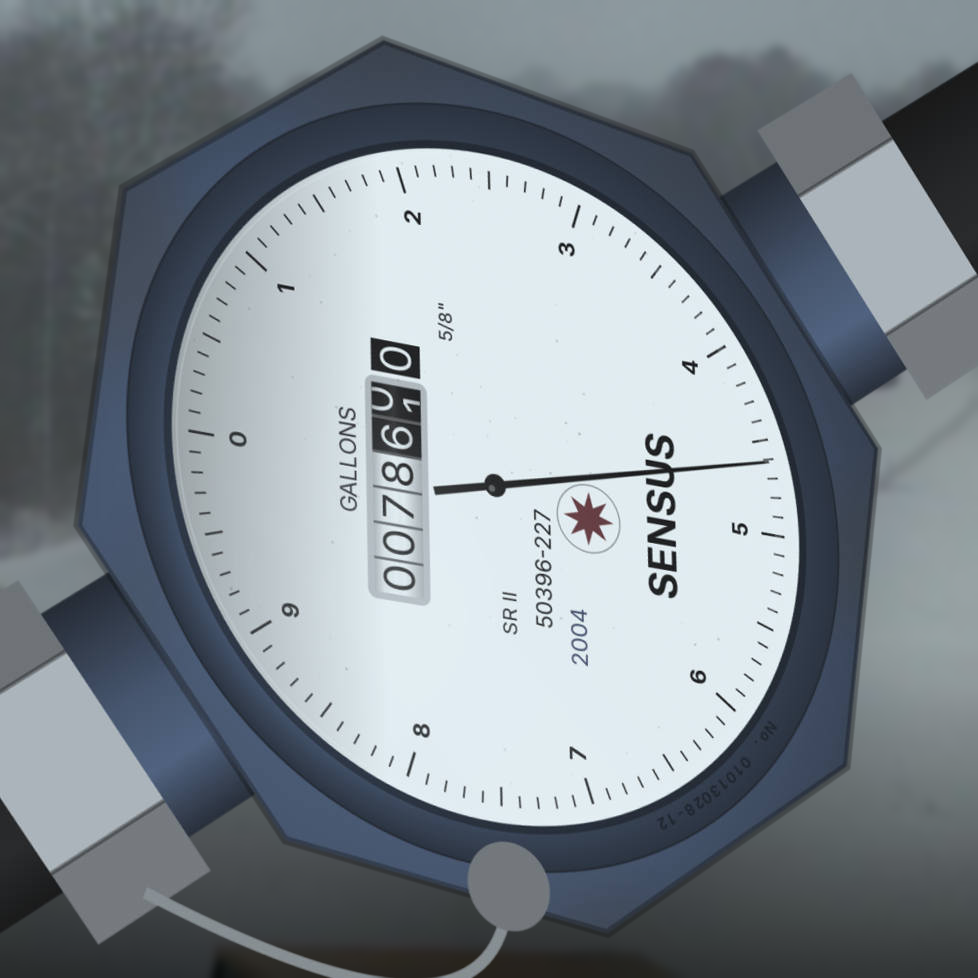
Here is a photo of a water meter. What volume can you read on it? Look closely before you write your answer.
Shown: 78604.6 gal
